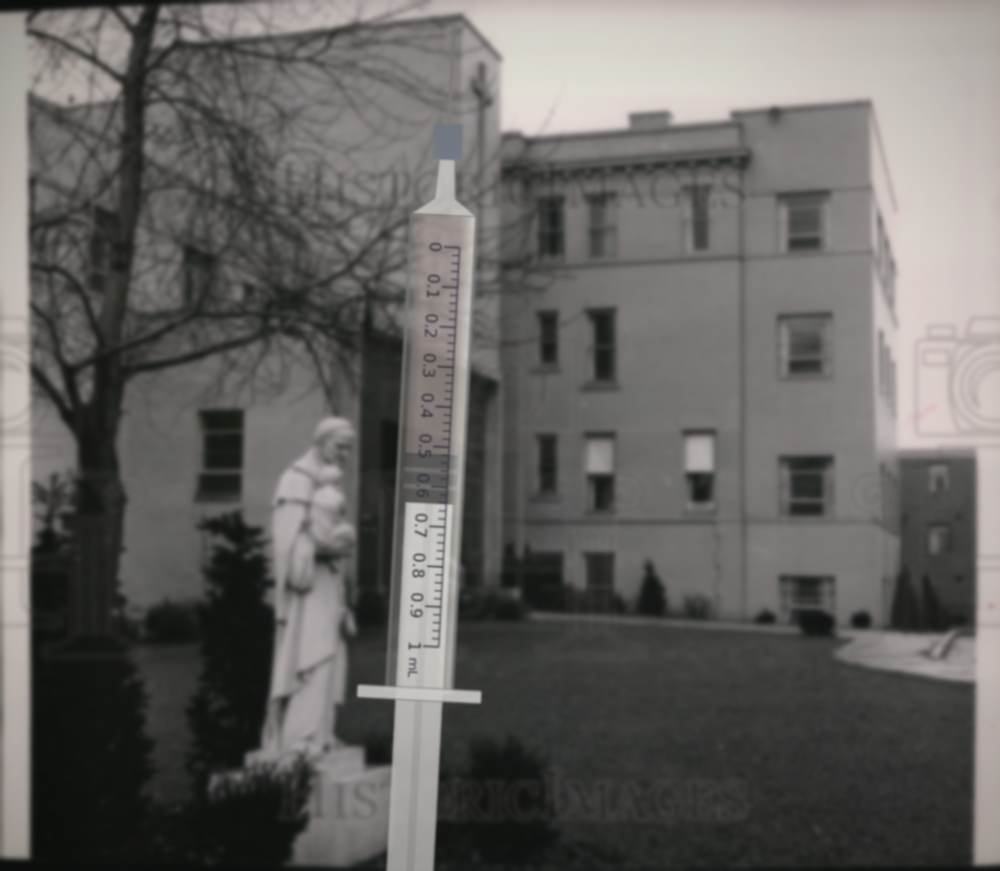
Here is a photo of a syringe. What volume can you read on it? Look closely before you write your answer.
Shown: 0.52 mL
